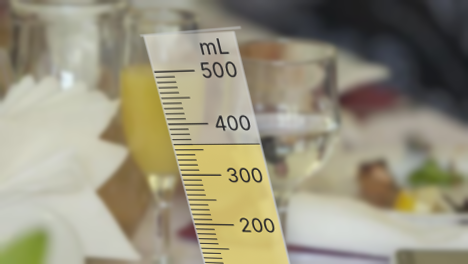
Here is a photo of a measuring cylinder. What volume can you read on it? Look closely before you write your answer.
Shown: 360 mL
